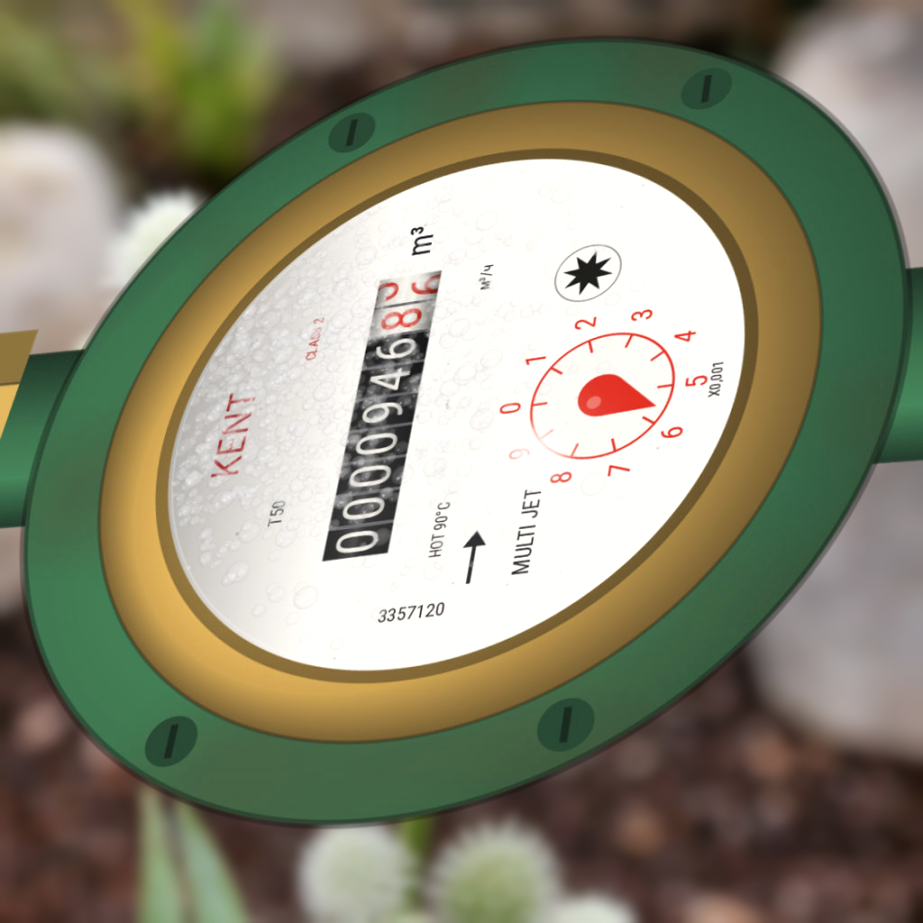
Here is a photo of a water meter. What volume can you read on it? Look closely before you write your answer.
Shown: 946.855 m³
